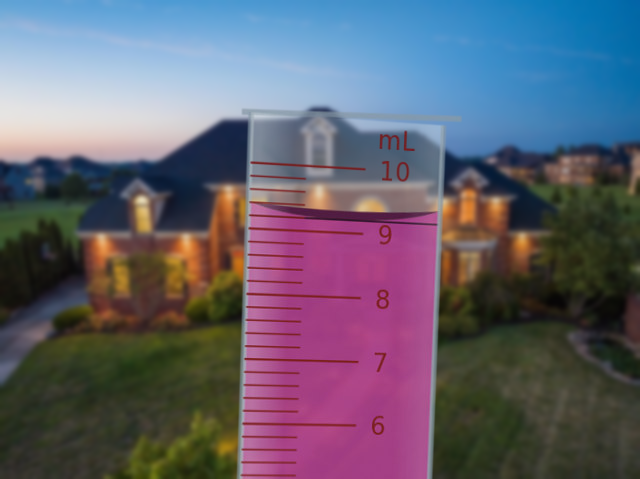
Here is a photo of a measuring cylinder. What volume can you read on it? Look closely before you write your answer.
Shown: 9.2 mL
